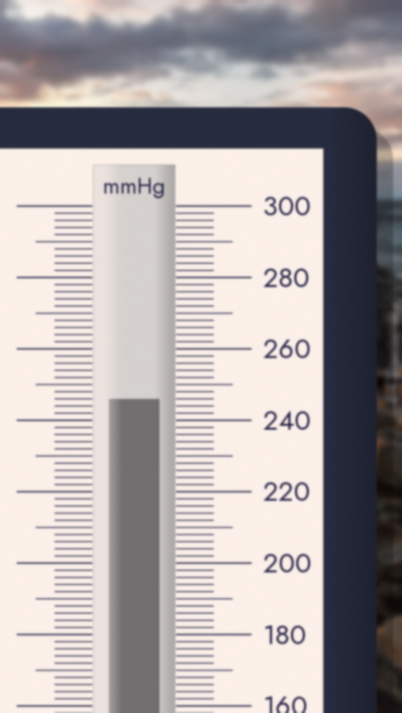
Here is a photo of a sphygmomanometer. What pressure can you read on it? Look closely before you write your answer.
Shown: 246 mmHg
